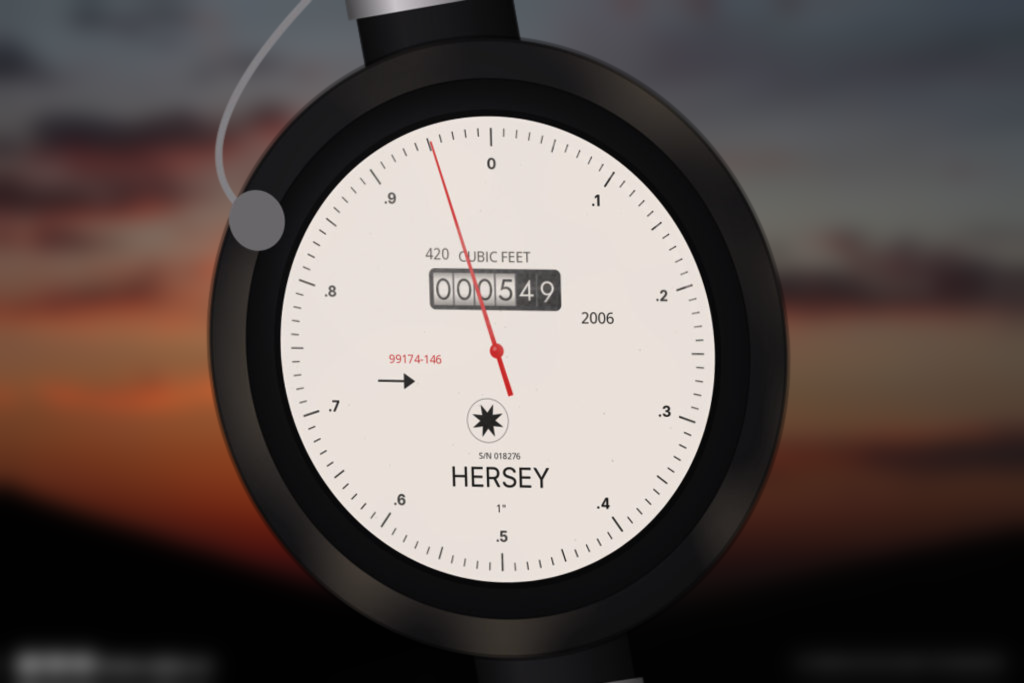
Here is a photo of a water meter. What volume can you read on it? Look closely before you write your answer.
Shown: 548.95 ft³
